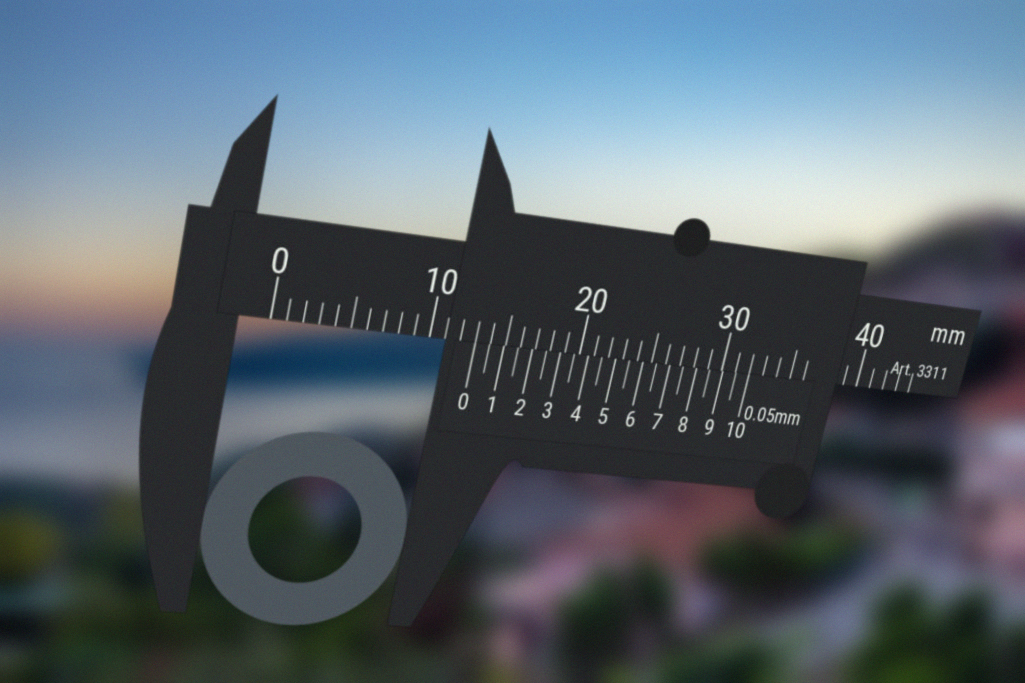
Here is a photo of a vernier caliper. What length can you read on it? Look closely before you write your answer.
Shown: 13.0 mm
